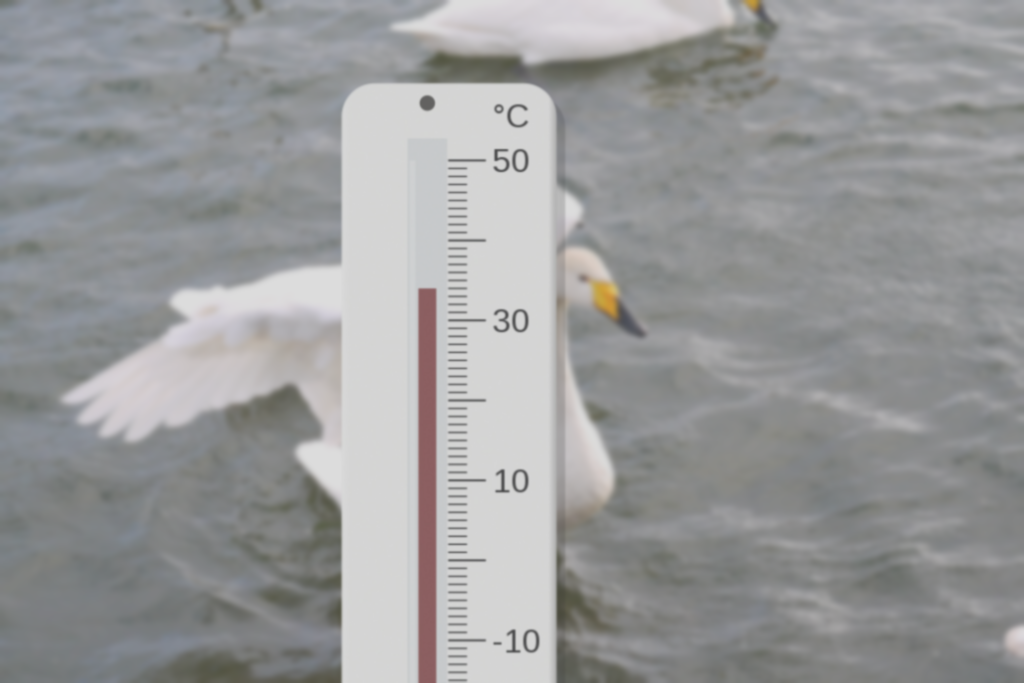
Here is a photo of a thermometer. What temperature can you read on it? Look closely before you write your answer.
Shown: 34 °C
